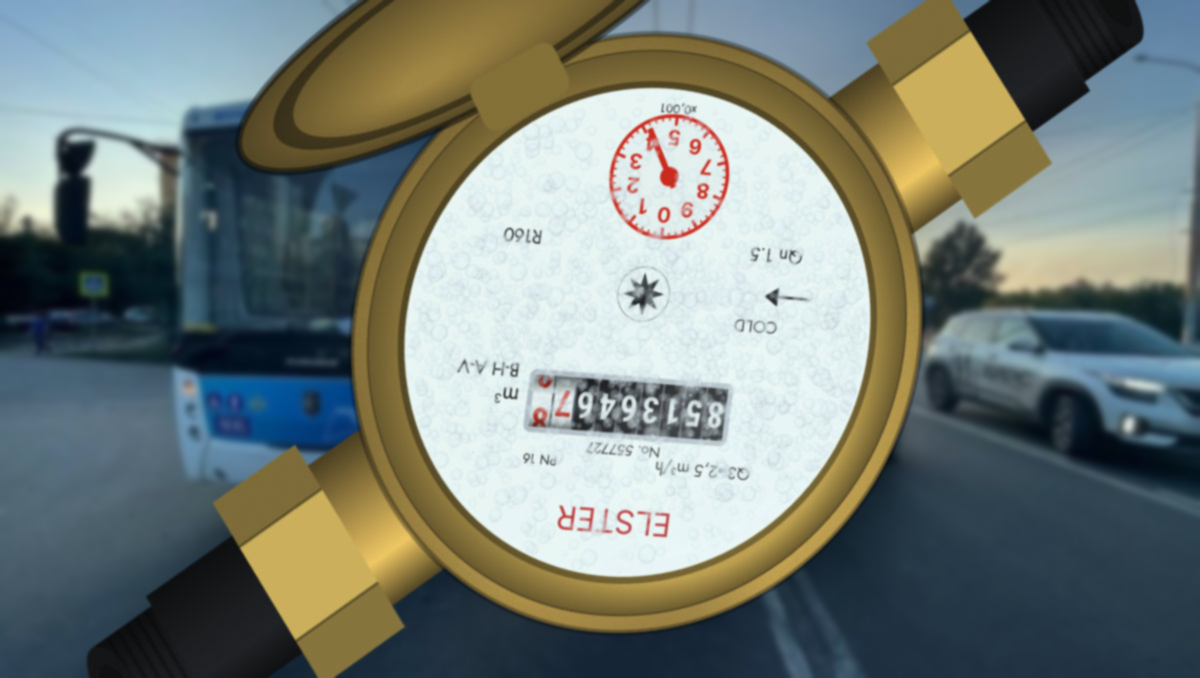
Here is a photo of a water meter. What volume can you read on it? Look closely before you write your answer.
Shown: 8513646.784 m³
